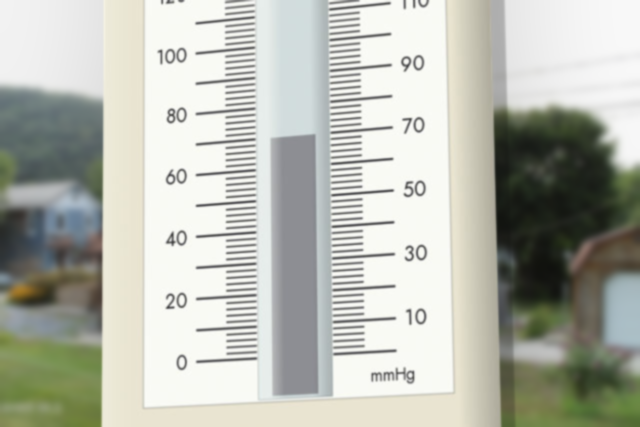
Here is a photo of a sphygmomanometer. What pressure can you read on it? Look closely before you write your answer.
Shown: 70 mmHg
